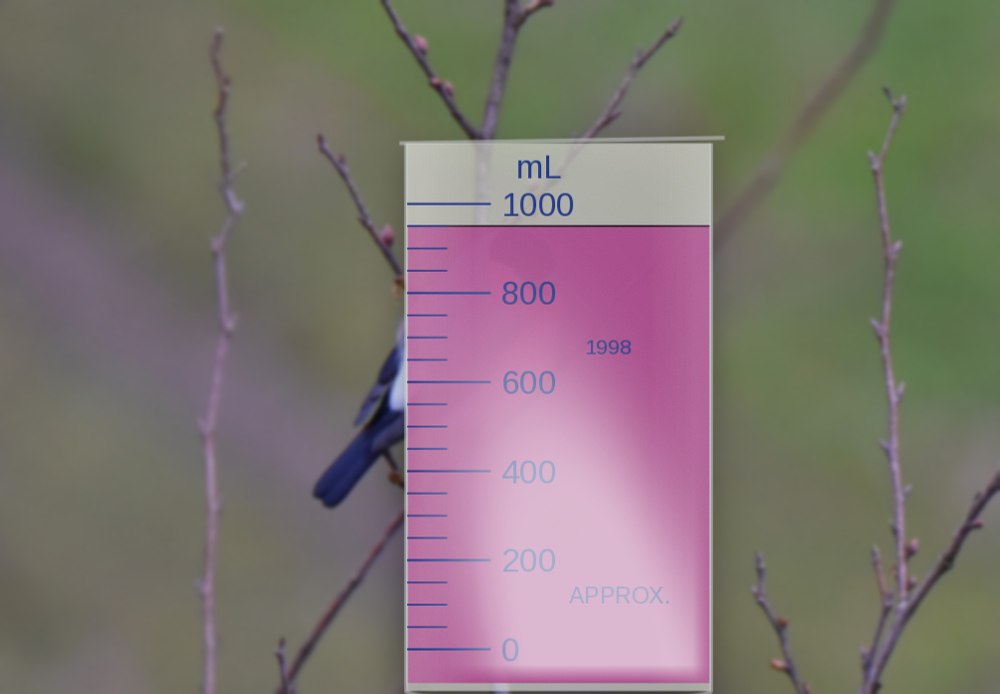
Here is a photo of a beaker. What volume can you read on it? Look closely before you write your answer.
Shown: 950 mL
